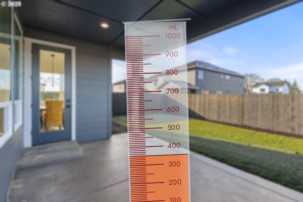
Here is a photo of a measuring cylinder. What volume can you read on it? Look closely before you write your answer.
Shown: 350 mL
